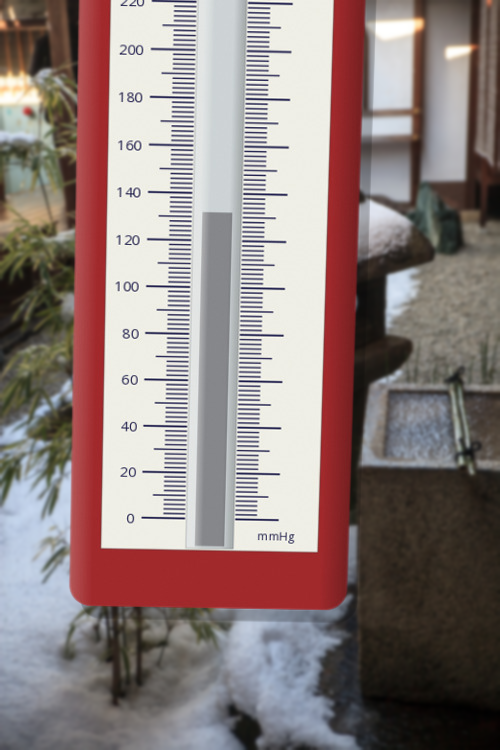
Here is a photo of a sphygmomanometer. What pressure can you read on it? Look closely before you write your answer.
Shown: 132 mmHg
